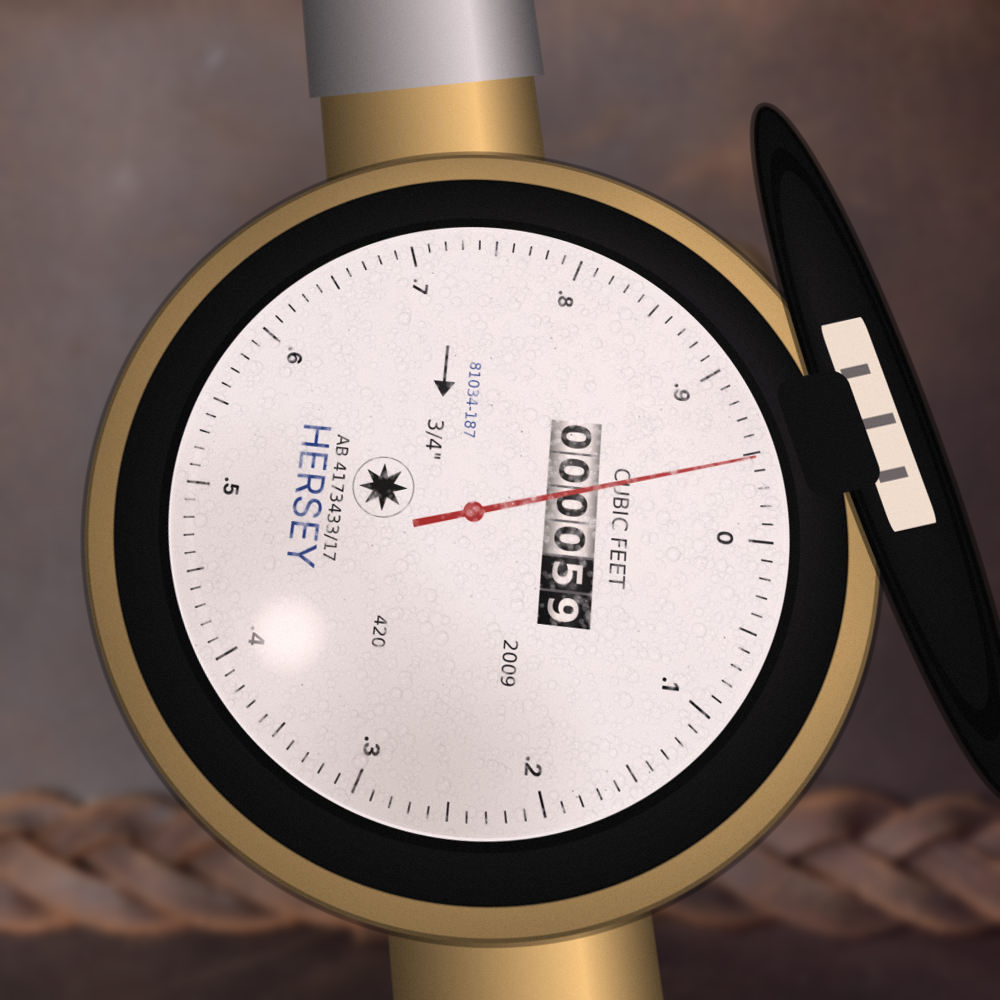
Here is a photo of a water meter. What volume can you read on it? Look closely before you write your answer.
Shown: 58.95 ft³
